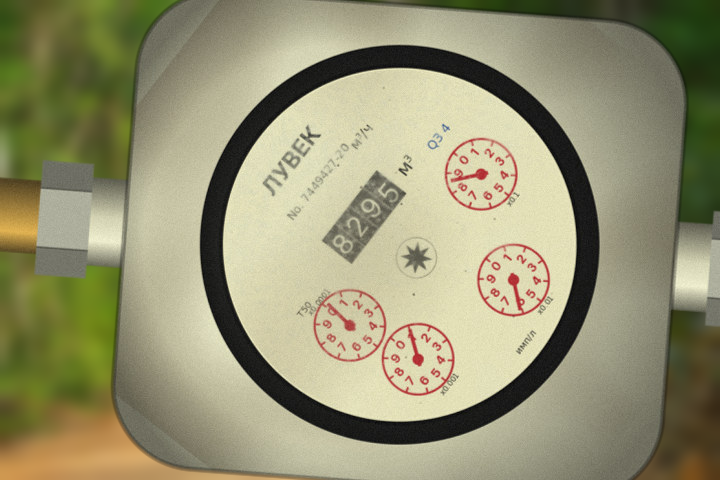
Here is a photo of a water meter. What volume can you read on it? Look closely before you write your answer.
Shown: 8294.8610 m³
